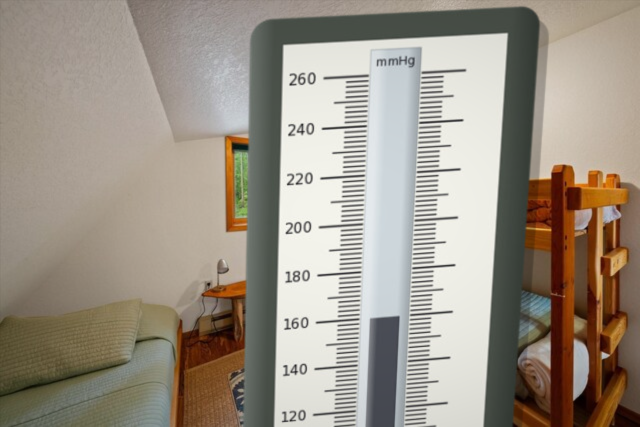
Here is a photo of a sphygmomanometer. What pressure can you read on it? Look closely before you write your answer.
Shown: 160 mmHg
